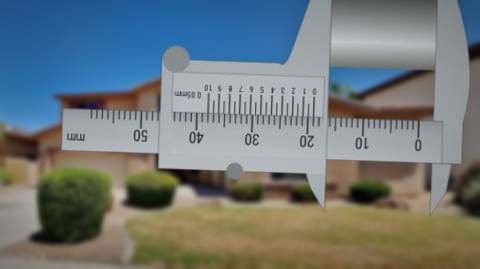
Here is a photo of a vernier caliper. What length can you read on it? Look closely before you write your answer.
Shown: 19.0 mm
